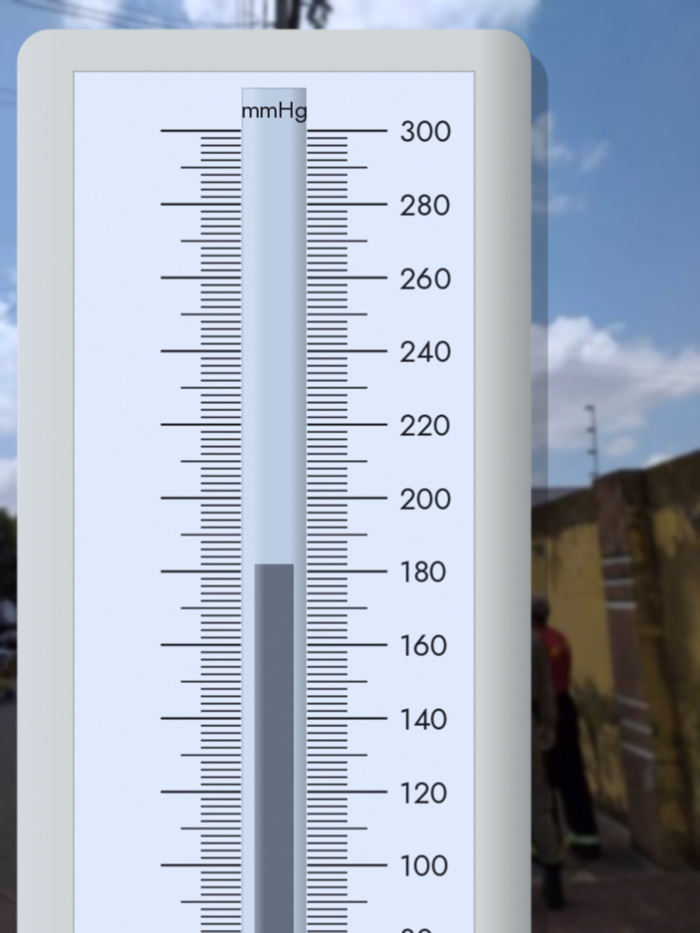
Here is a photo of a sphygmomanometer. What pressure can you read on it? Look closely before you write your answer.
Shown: 182 mmHg
